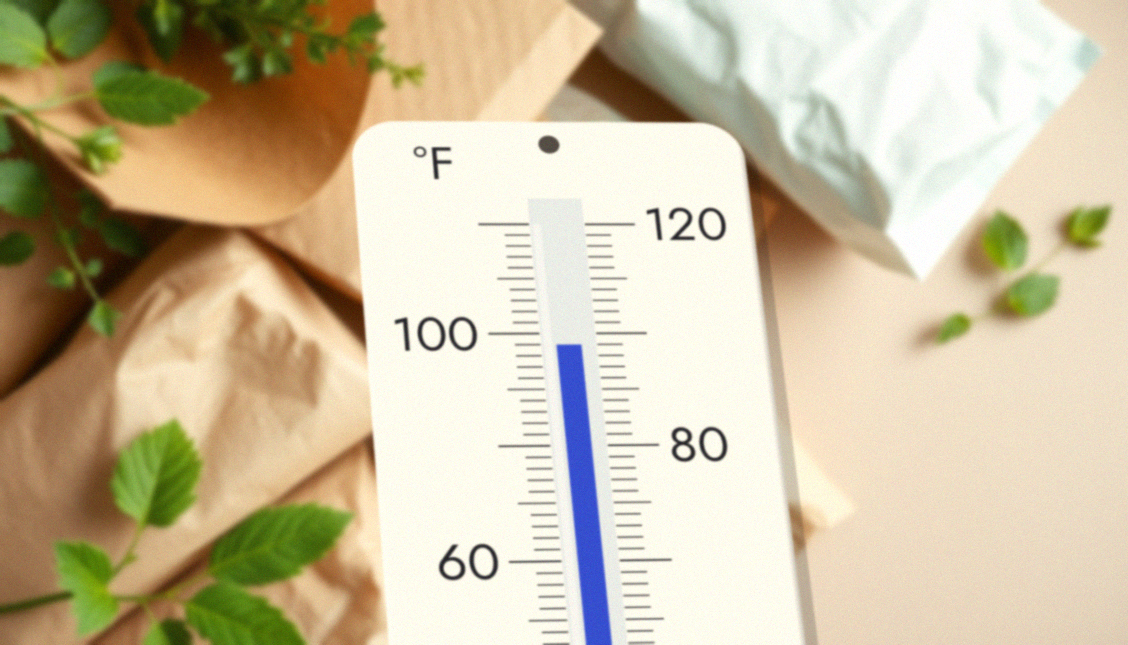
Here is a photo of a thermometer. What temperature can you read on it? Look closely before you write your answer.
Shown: 98 °F
